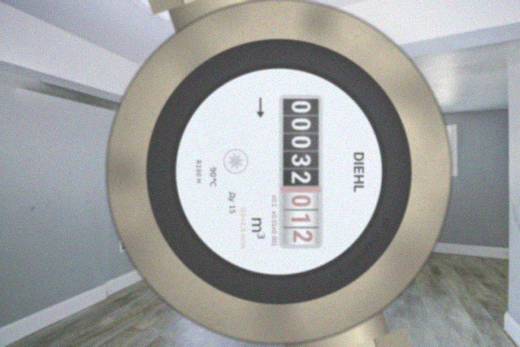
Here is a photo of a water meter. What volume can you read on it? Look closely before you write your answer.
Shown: 32.012 m³
